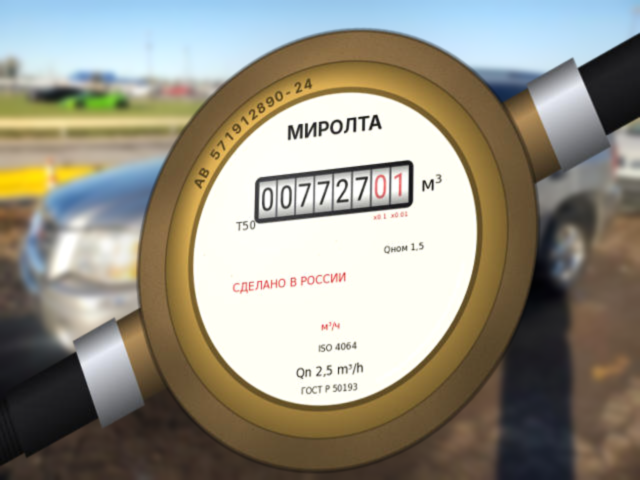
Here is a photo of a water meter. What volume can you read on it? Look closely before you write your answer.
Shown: 7727.01 m³
